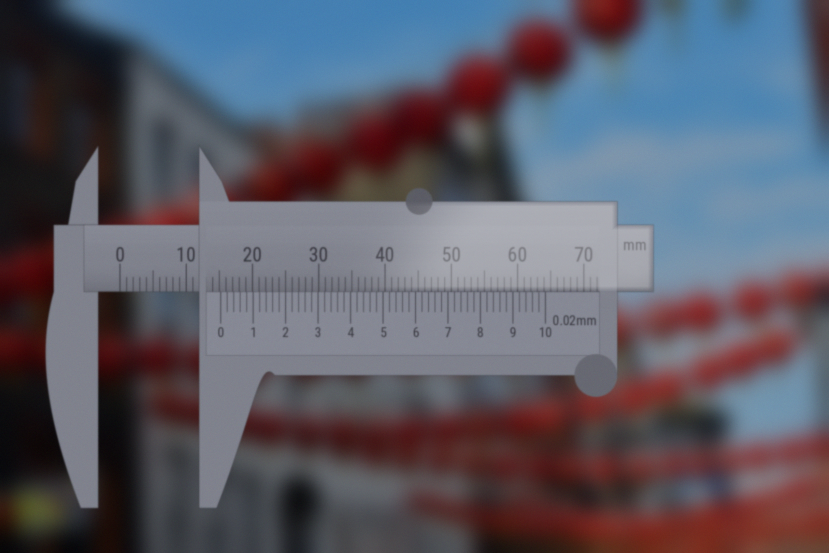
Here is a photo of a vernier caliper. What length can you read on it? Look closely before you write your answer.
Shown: 15.2 mm
